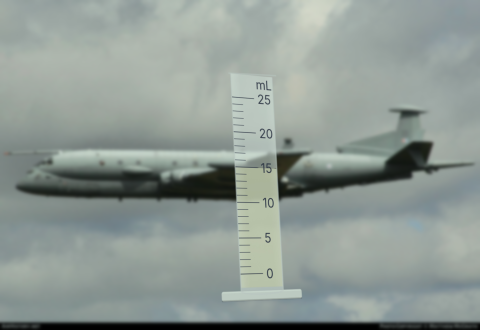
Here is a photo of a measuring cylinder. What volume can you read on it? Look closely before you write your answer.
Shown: 15 mL
